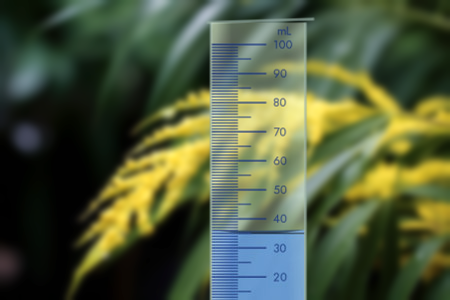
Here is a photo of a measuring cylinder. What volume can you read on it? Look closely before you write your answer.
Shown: 35 mL
